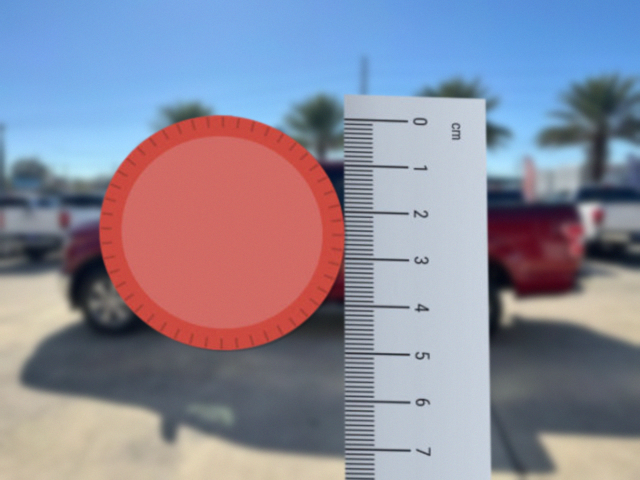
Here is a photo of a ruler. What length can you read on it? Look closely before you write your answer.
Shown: 5 cm
